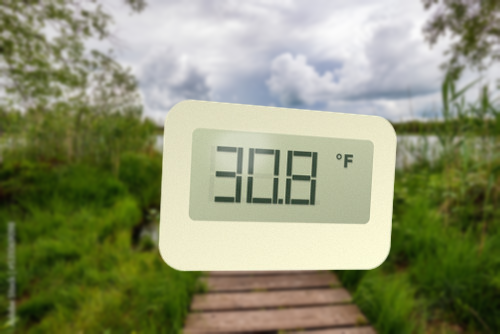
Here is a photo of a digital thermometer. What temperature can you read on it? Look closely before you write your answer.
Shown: 30.8 °F
